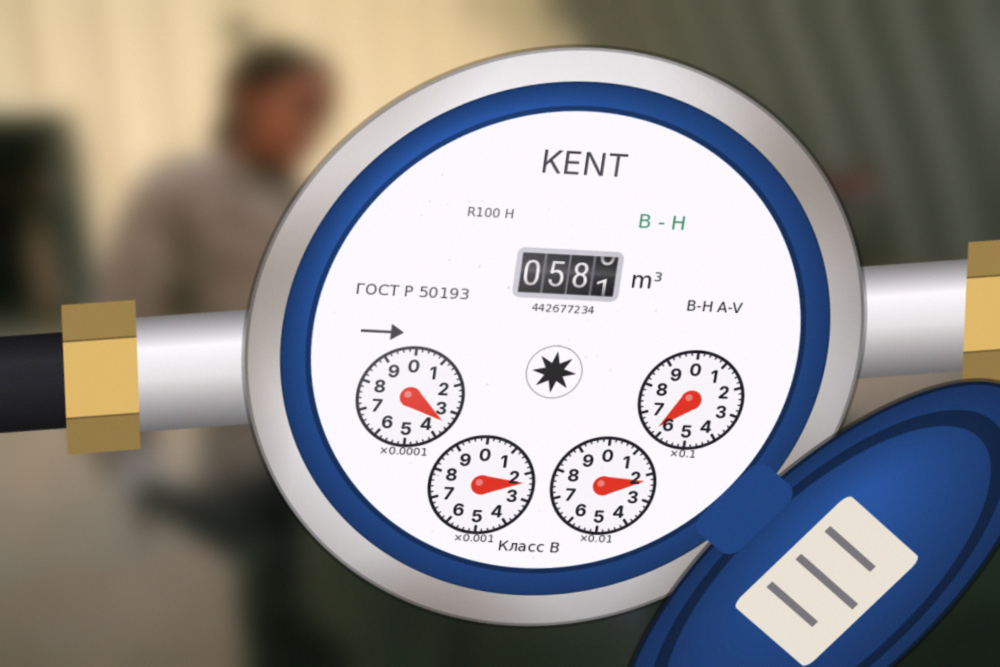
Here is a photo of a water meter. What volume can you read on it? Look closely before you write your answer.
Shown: 580.6223 m³
